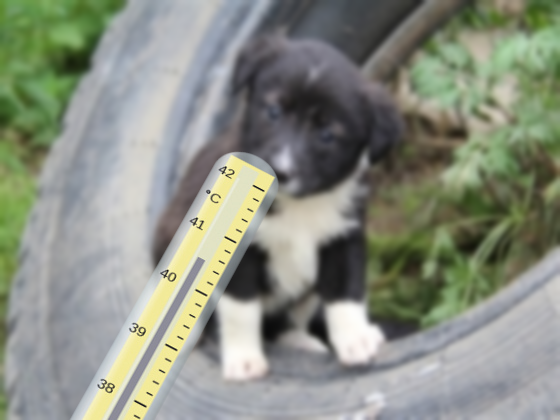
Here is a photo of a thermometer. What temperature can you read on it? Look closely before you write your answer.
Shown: 40.5 °C
